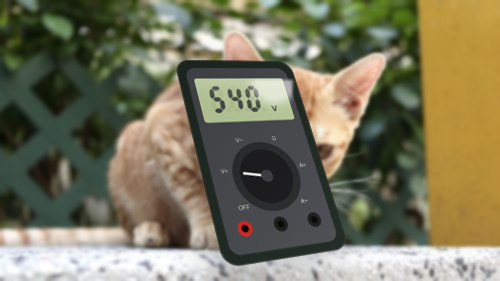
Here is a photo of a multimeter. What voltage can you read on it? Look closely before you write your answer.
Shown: 540 V
